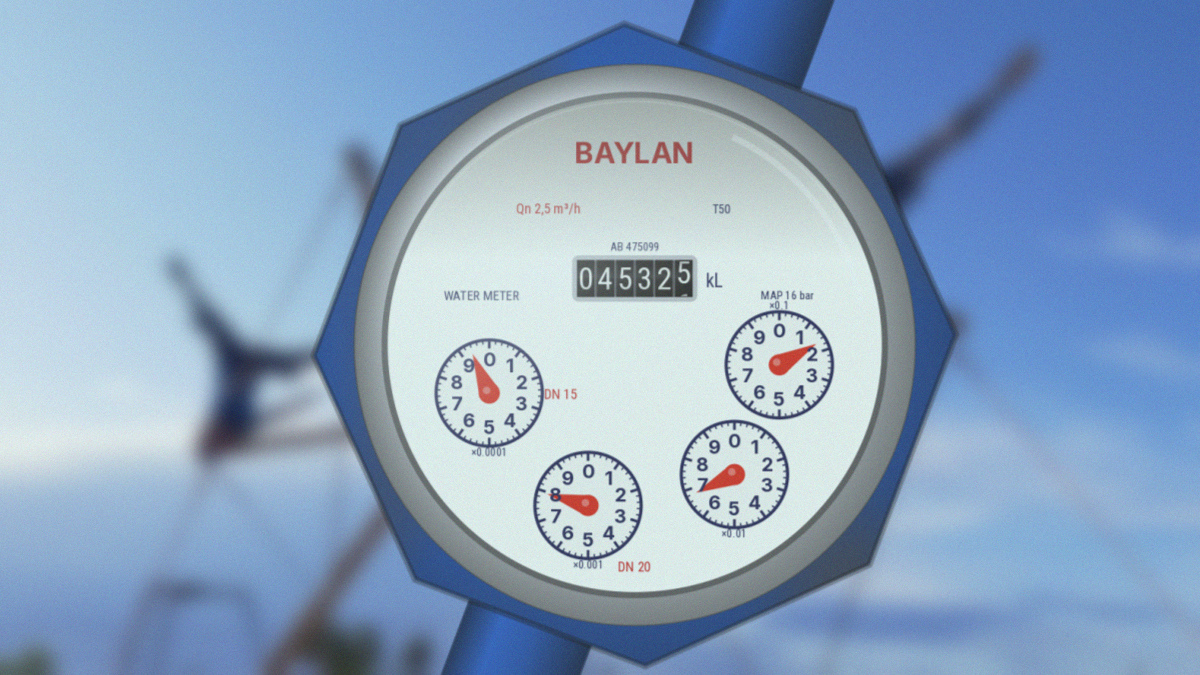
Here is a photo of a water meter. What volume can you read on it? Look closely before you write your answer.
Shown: 45325.1679 kL
